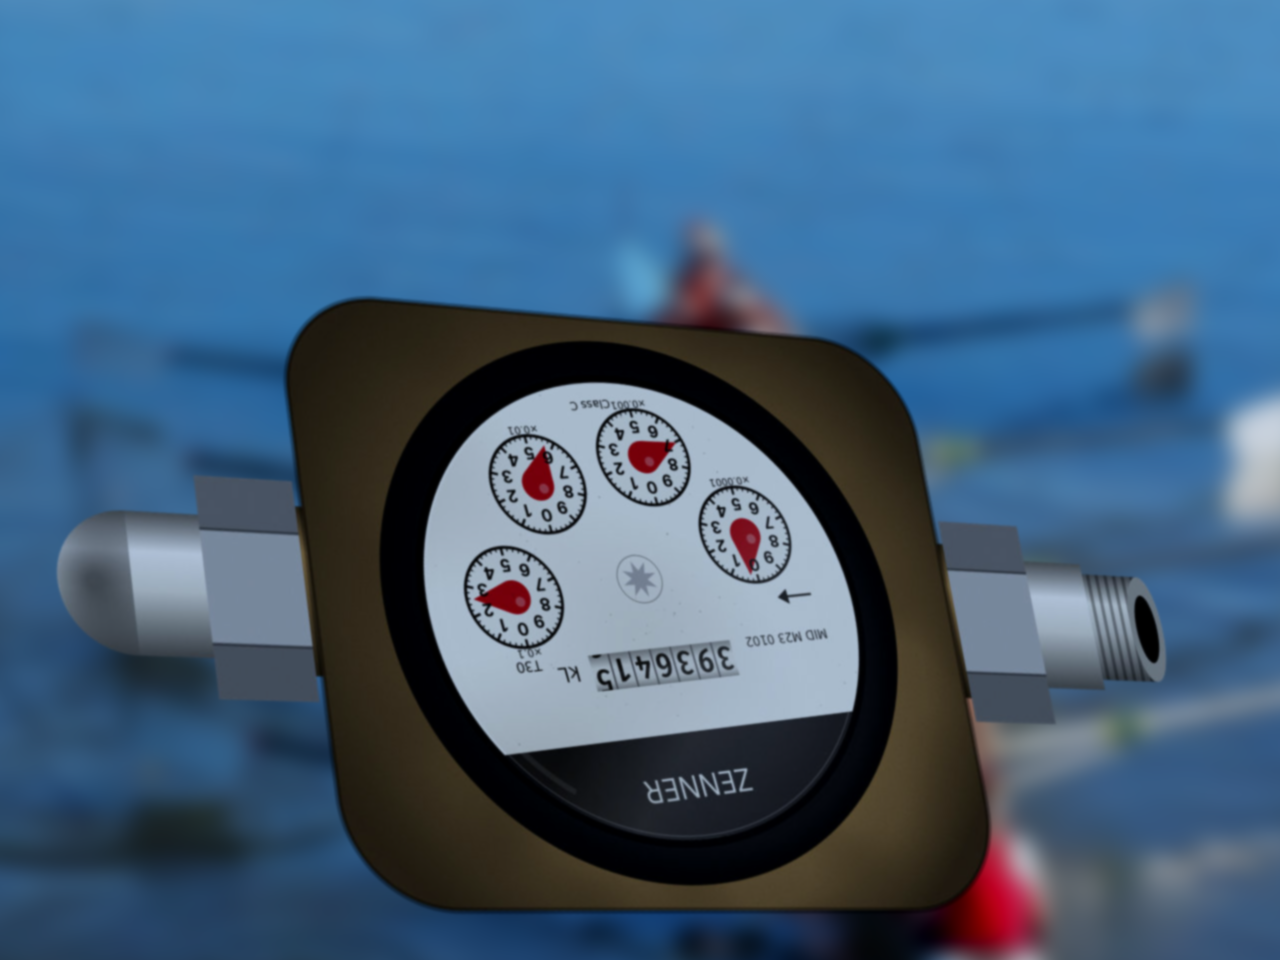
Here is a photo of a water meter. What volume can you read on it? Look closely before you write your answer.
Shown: 3936415.2570 kL
